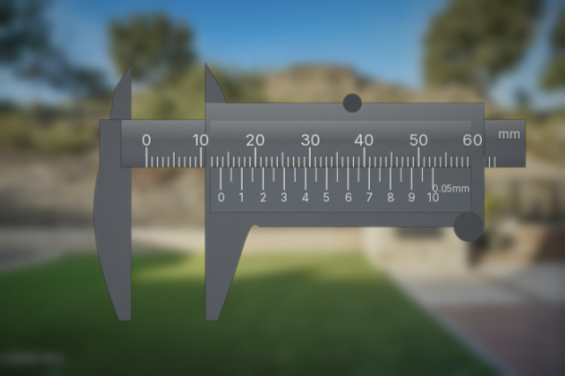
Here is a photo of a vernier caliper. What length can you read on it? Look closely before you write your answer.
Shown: 13.6 mm
